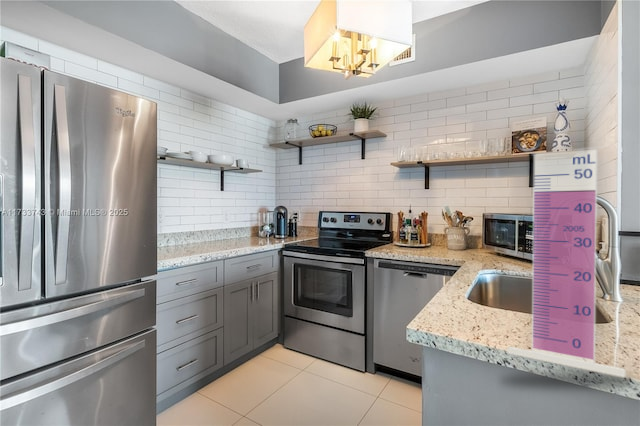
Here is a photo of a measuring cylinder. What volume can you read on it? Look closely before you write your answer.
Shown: 45 mL
